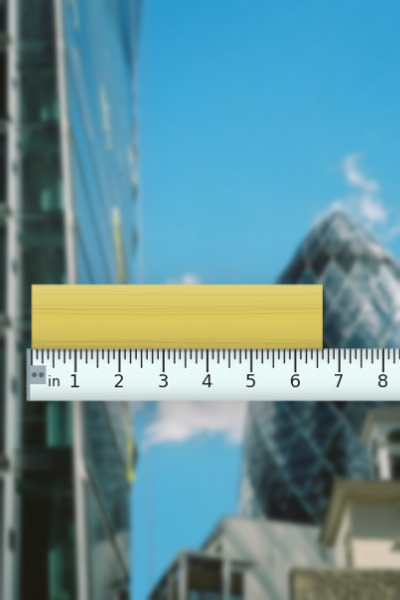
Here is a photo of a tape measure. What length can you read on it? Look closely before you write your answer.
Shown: 6.625 in
